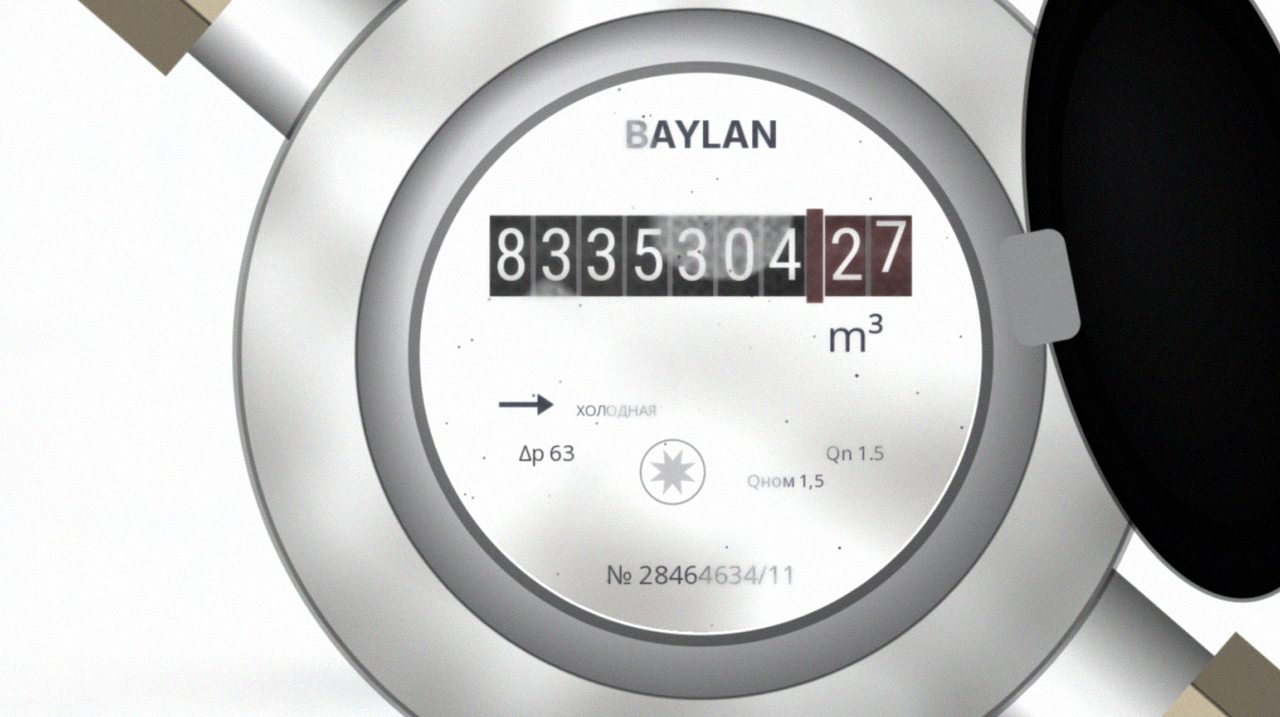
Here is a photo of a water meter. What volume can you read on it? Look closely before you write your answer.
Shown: 8335304.27 m³
